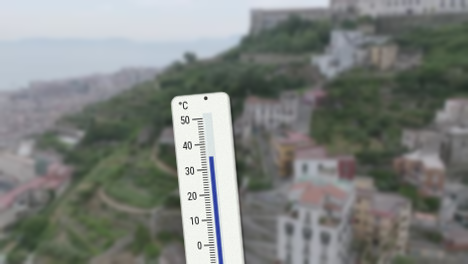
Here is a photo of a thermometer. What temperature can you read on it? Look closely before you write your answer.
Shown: 35 °C
